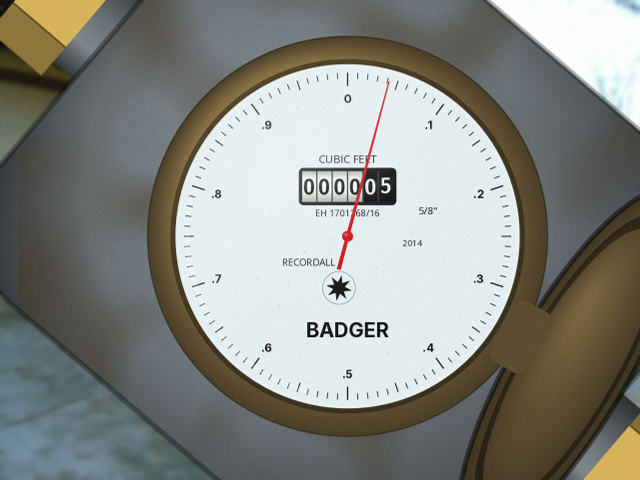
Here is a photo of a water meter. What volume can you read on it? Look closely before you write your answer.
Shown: 5.04 ft³
